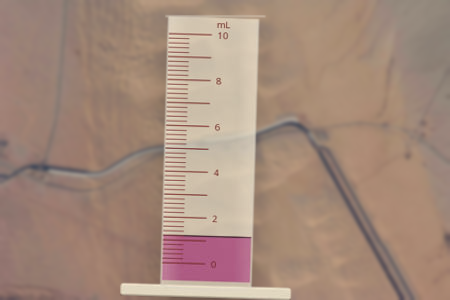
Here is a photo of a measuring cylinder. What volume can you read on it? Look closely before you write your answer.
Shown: 1.2 mL
